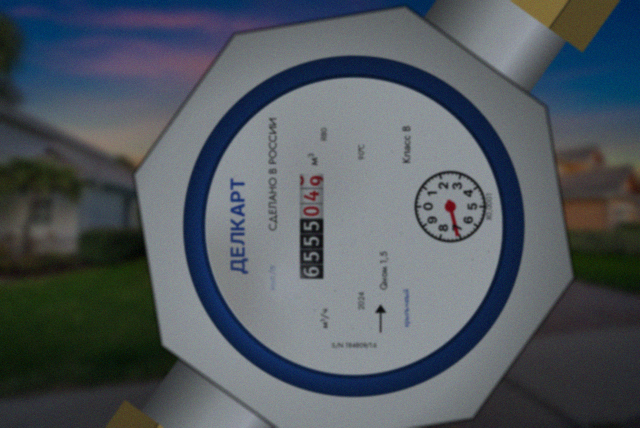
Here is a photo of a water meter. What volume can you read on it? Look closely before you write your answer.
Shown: 6555.0487 m³
